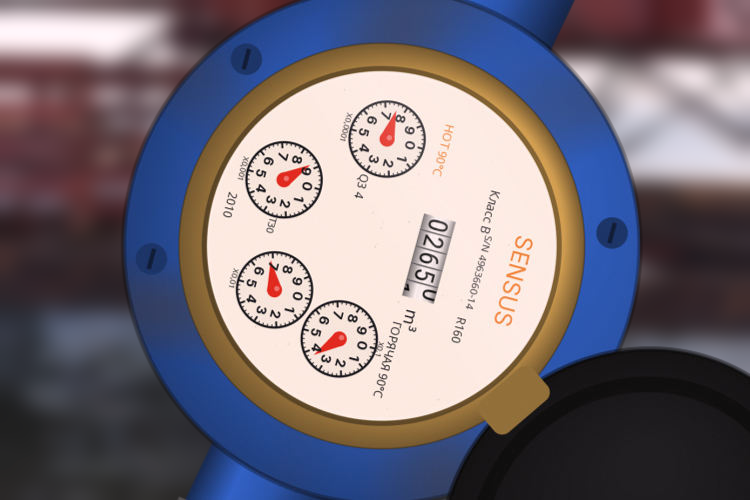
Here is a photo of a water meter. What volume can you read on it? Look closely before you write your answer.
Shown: 2650.3687 m³
